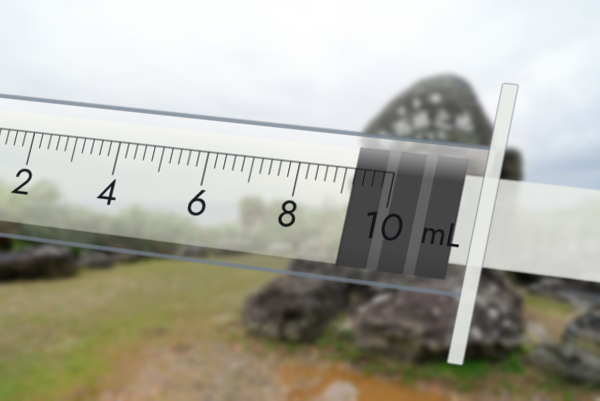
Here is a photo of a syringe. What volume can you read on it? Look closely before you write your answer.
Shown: 9.2 mL
